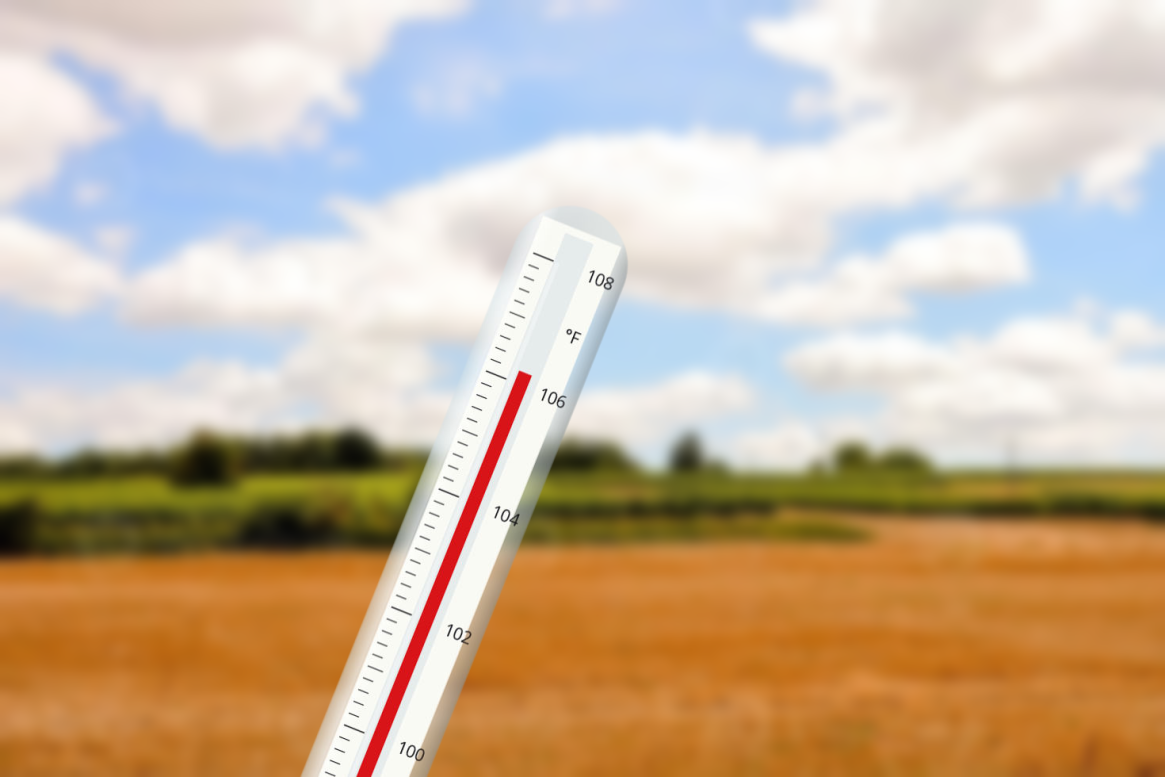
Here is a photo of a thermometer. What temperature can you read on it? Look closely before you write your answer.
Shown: 106.2 °F
